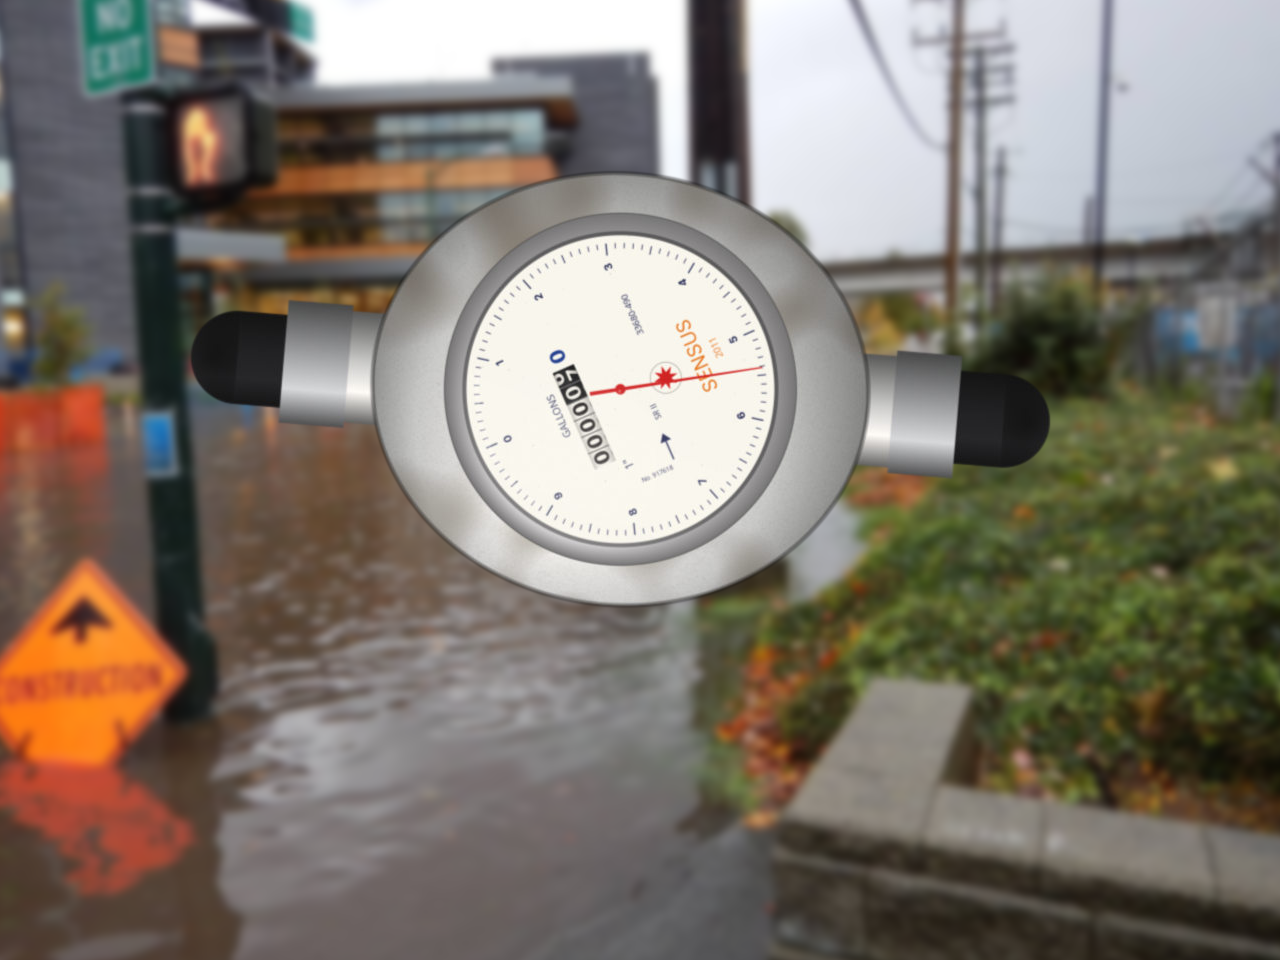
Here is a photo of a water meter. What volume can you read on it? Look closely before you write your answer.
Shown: 65.4 gal
